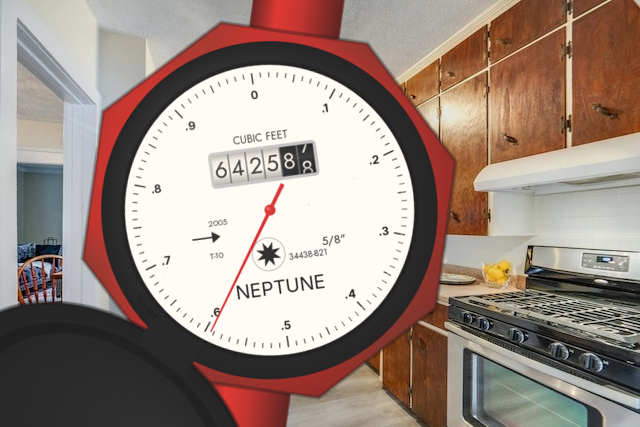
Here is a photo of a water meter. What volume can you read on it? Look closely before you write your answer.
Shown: 642587.59 ft³
